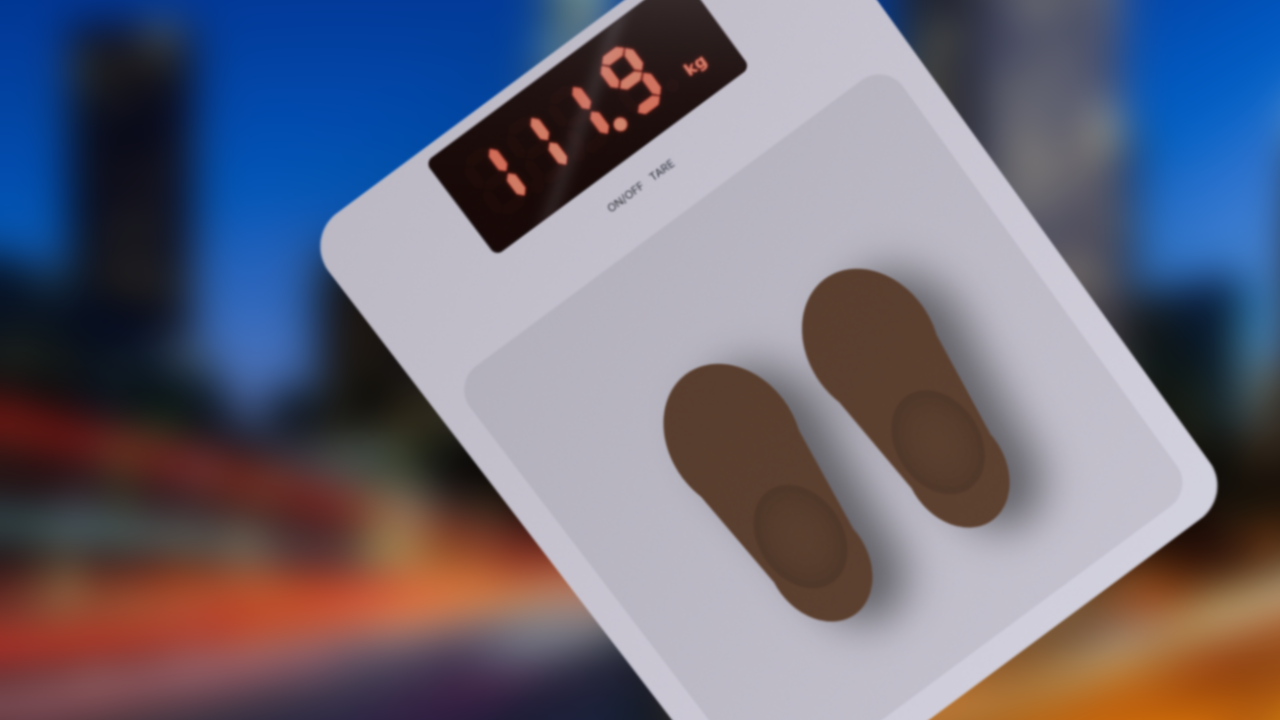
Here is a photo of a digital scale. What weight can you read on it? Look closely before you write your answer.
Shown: 111.9 kg
